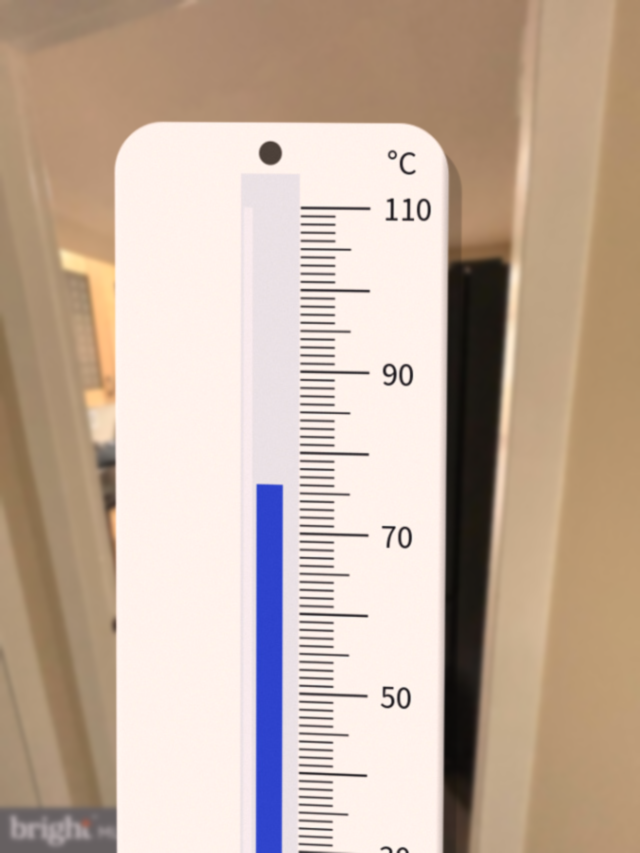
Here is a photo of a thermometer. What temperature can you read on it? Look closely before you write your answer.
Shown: 76 °C
